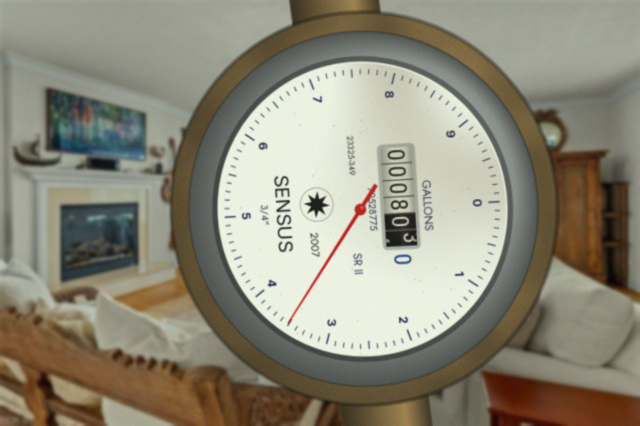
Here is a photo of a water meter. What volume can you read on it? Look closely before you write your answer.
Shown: 8033.5 gal
